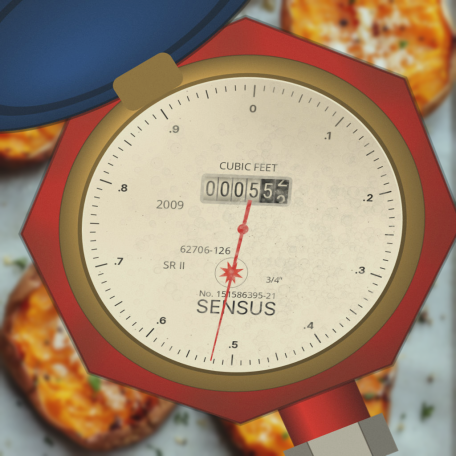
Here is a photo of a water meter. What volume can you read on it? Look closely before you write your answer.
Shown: 552.52 ft³
